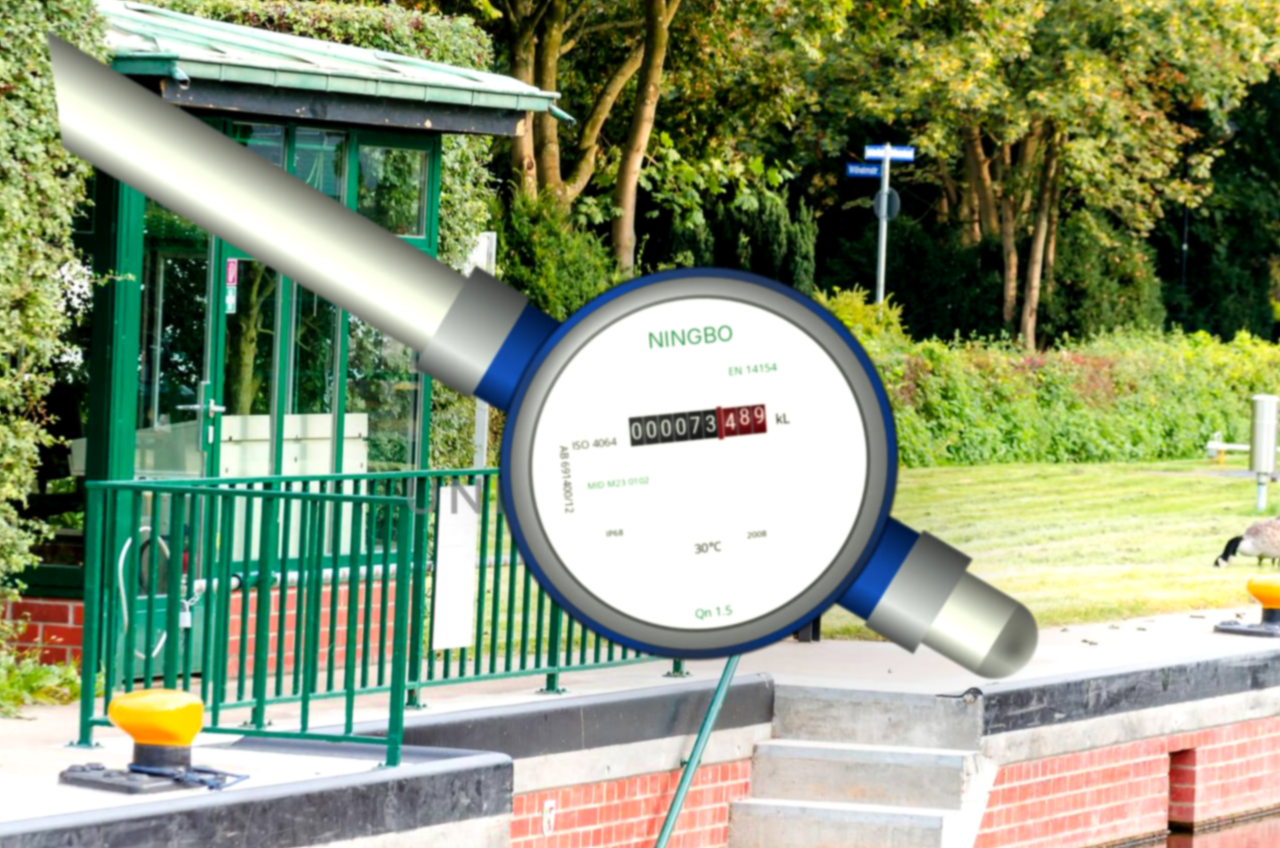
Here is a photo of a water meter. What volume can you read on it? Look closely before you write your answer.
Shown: 73.489 kL
